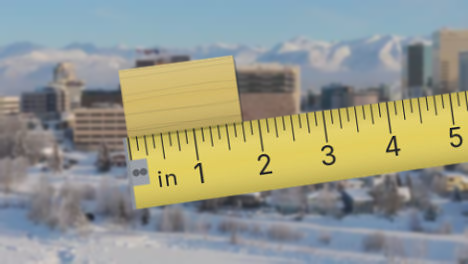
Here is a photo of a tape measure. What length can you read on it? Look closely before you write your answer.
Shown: 1.75 in
